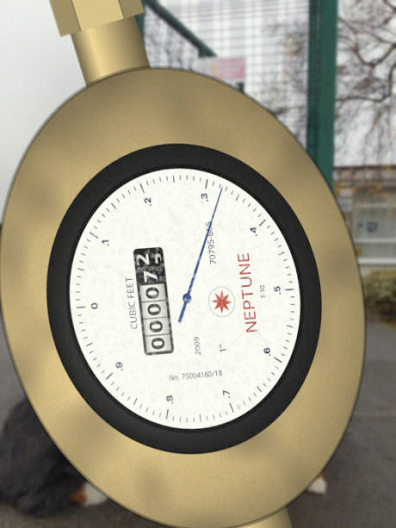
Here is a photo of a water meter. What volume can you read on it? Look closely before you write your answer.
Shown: 72.32 ft³
